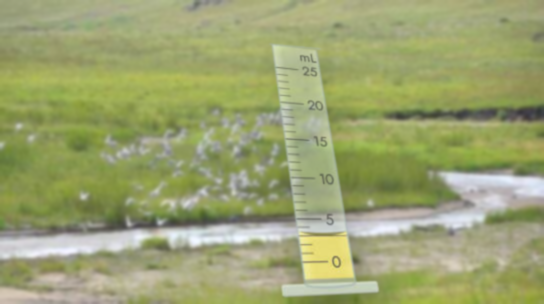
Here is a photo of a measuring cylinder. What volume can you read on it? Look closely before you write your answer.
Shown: 3 mL
